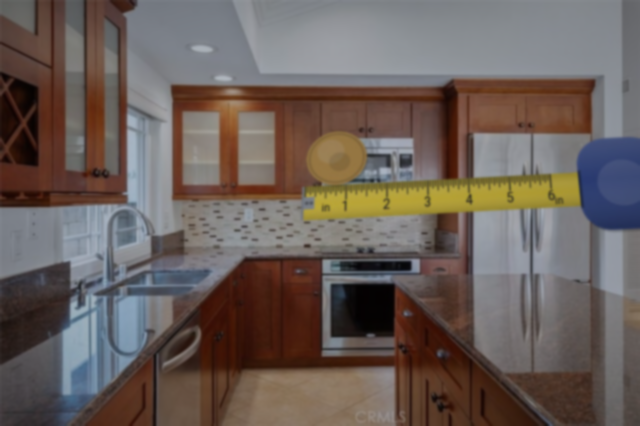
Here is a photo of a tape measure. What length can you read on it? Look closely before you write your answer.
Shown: 1.5 in
